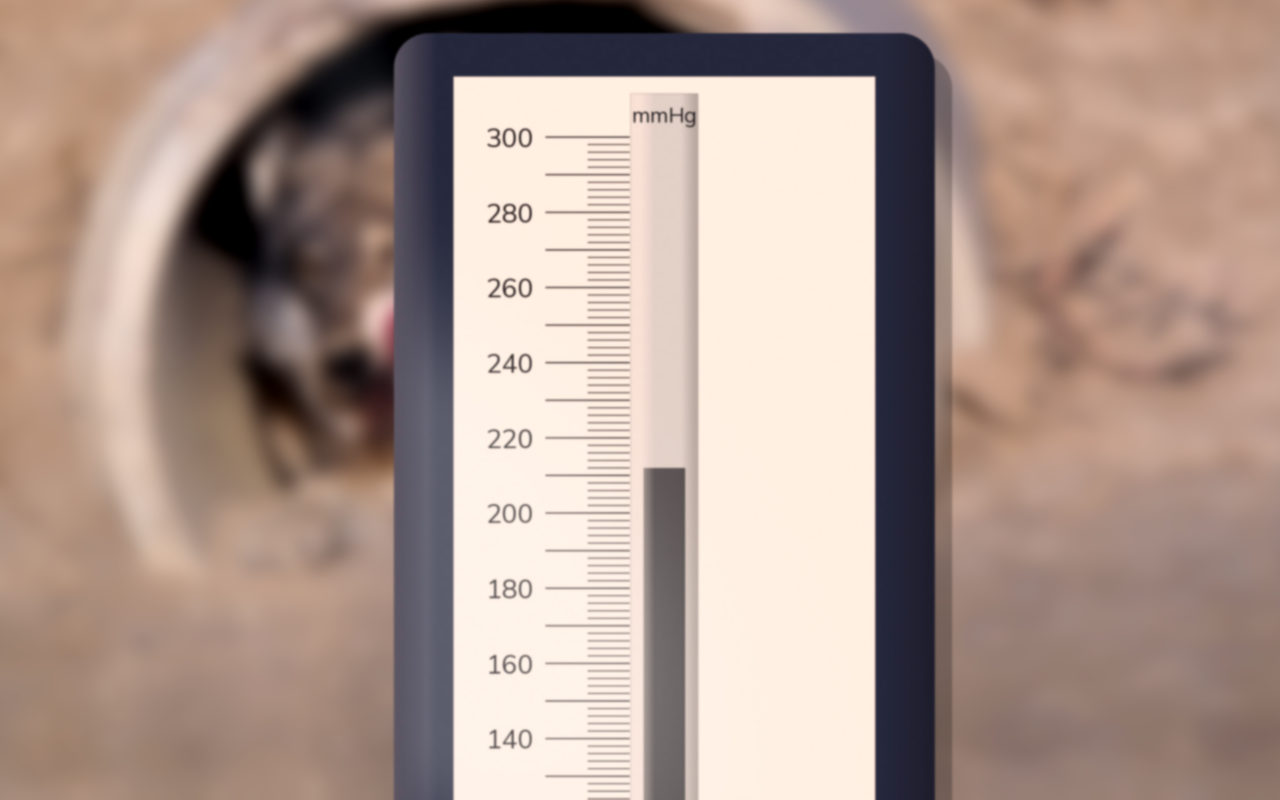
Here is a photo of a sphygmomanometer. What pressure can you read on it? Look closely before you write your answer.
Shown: 212 mmHg
